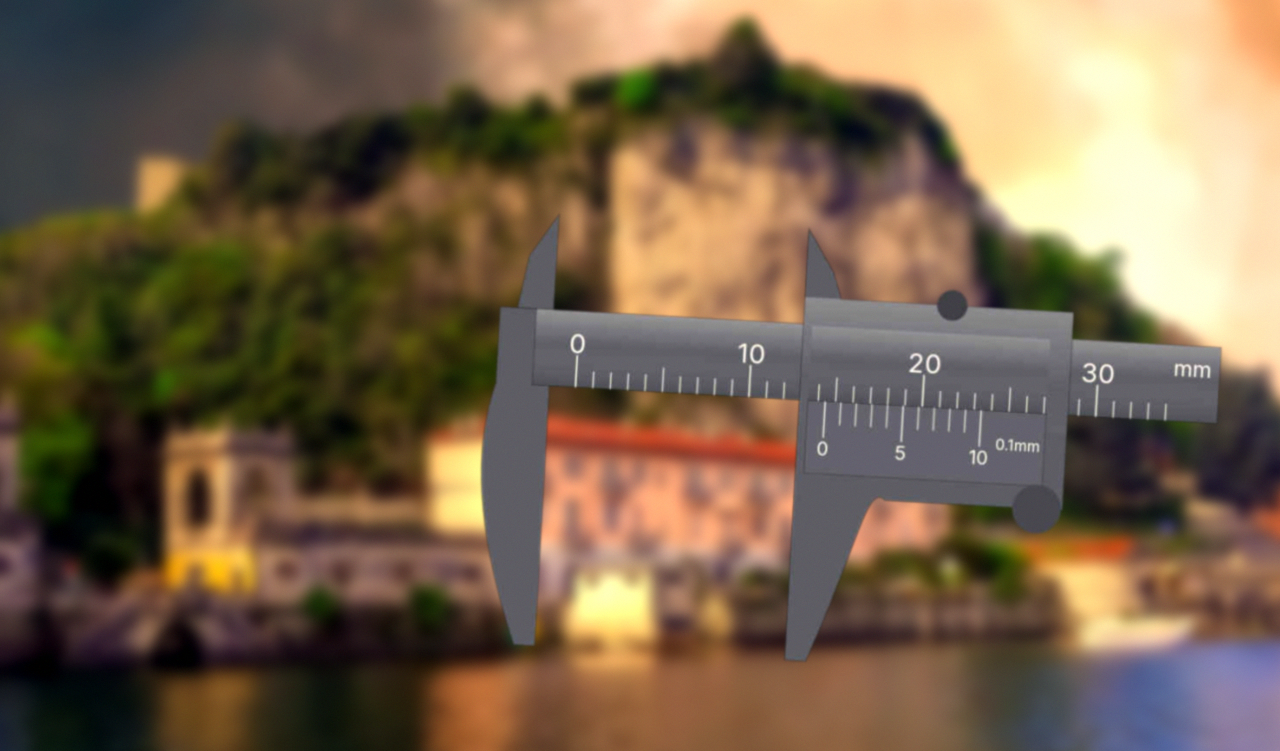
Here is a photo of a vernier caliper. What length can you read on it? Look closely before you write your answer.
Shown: 14.4 mm
